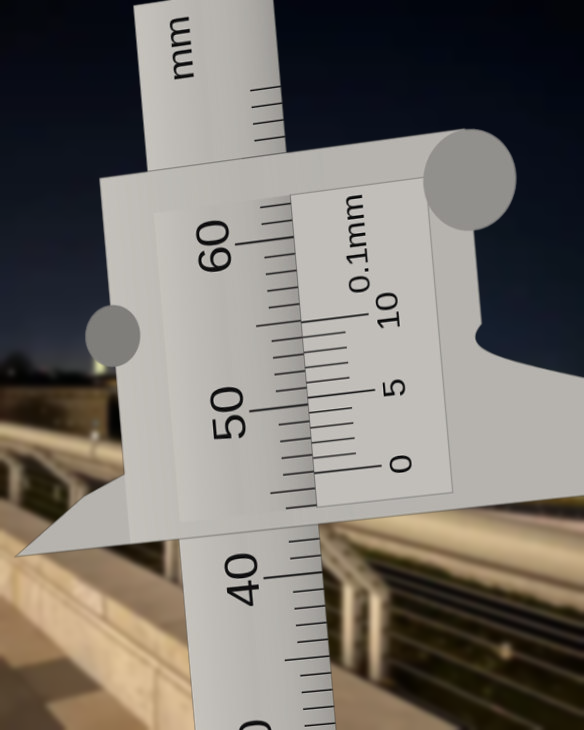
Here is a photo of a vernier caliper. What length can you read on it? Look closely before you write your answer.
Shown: 45.9 mm
